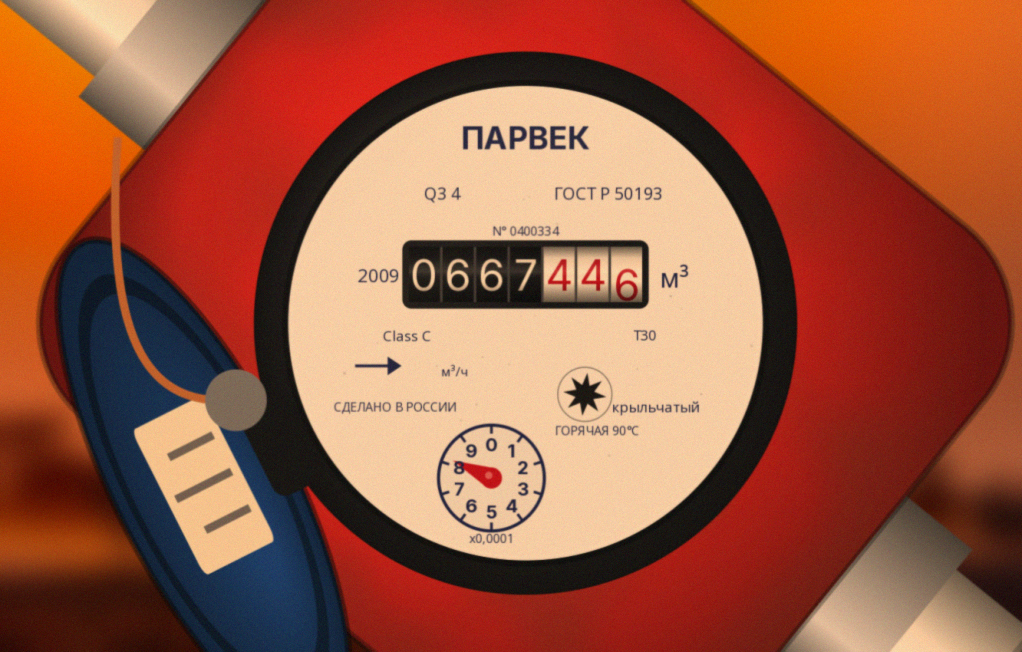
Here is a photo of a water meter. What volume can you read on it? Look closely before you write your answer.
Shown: 667.4458 m³
